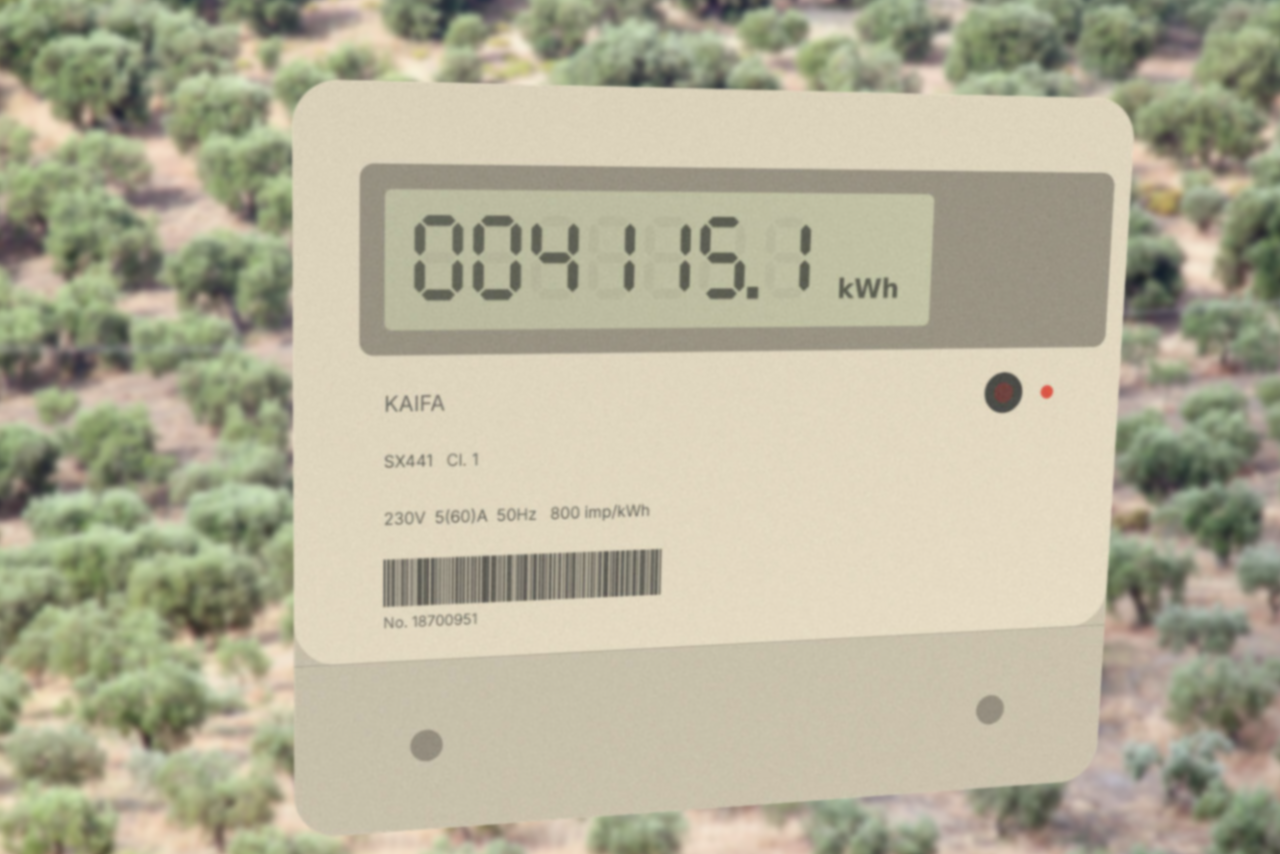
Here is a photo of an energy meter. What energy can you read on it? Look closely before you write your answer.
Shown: 4115.1 kWh
